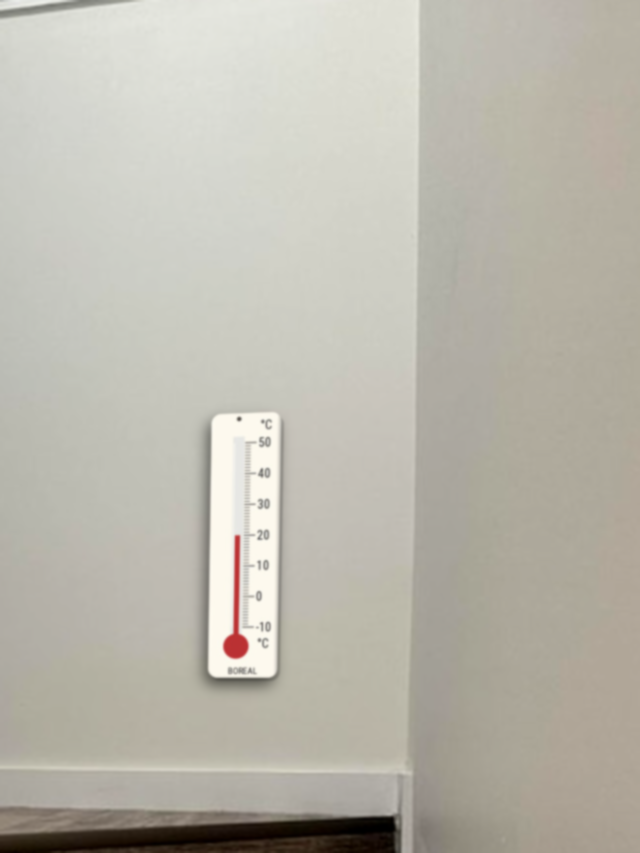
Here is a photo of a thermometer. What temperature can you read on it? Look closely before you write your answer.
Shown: 20 °C
